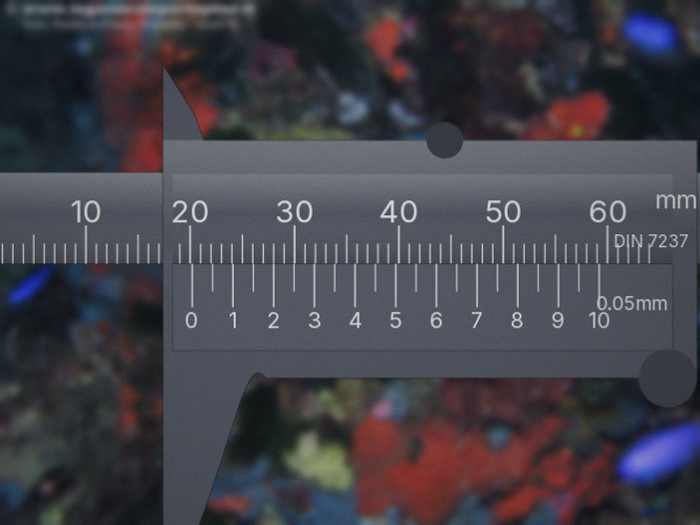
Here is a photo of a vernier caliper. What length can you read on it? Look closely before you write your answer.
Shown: 20.2 mm
